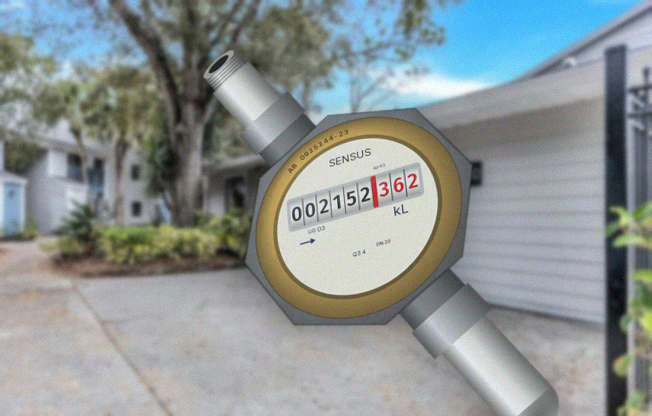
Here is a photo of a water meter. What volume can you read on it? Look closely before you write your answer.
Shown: 2152.362 kL
